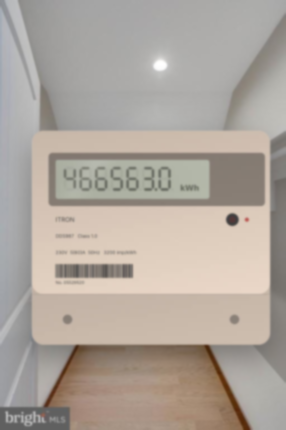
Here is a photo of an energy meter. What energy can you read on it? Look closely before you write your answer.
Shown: 466563.0 kWh
